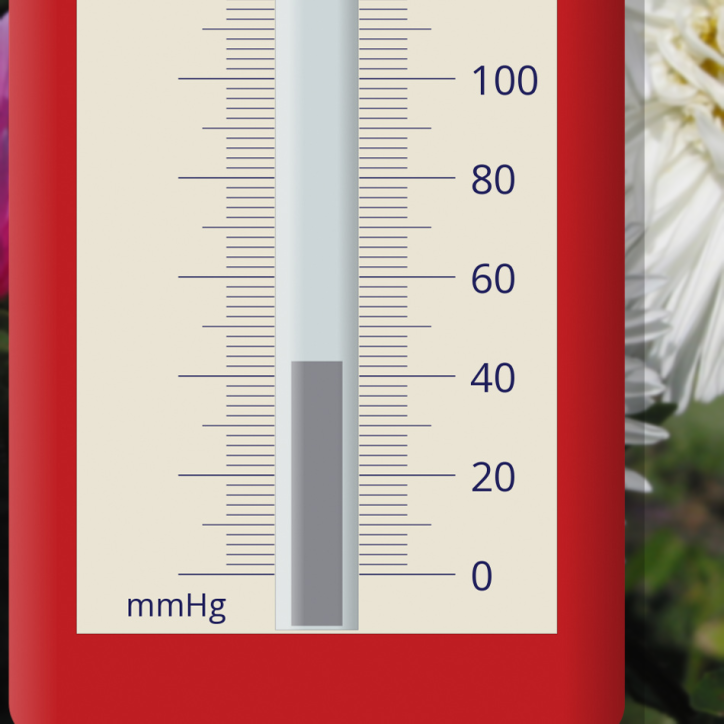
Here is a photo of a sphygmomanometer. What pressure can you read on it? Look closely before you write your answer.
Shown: 43 mmHg
